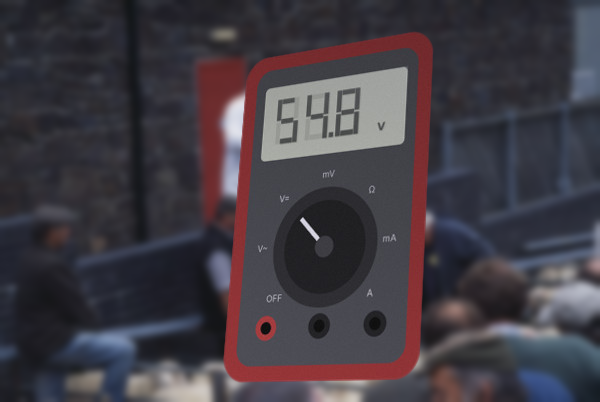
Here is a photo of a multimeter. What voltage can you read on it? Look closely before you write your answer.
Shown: 54.8 V
